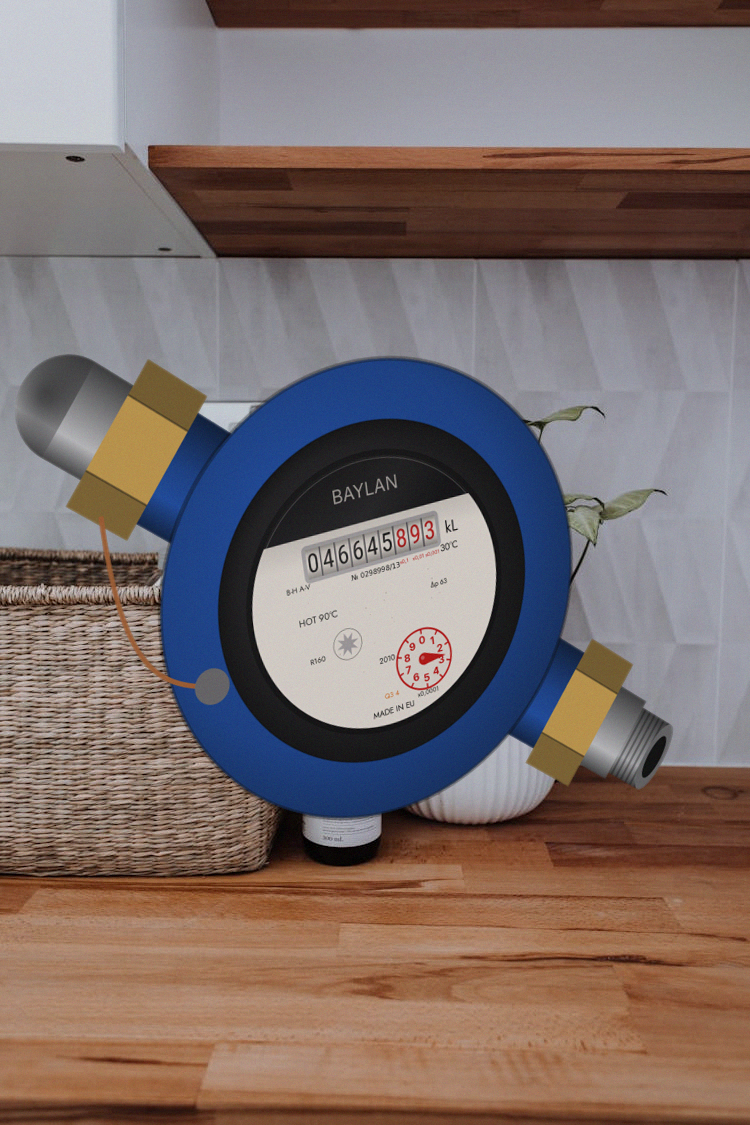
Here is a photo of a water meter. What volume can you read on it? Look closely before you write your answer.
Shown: 46645.8932 kL
